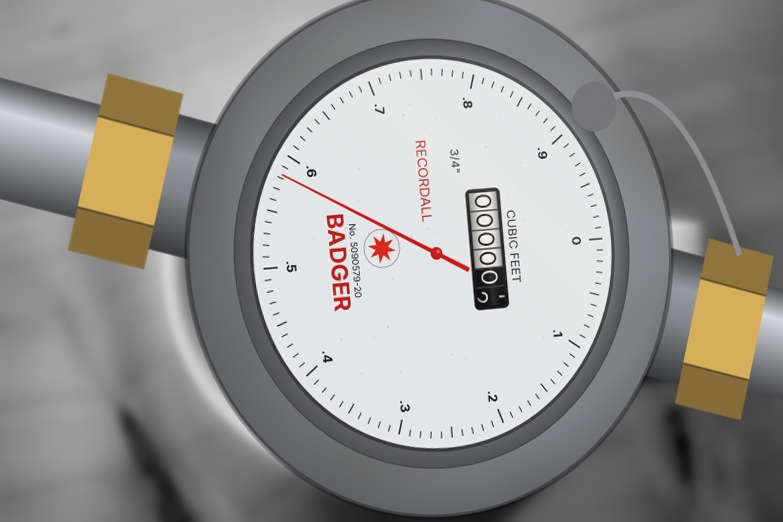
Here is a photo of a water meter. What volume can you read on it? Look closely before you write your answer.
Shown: 1.58 ft³
